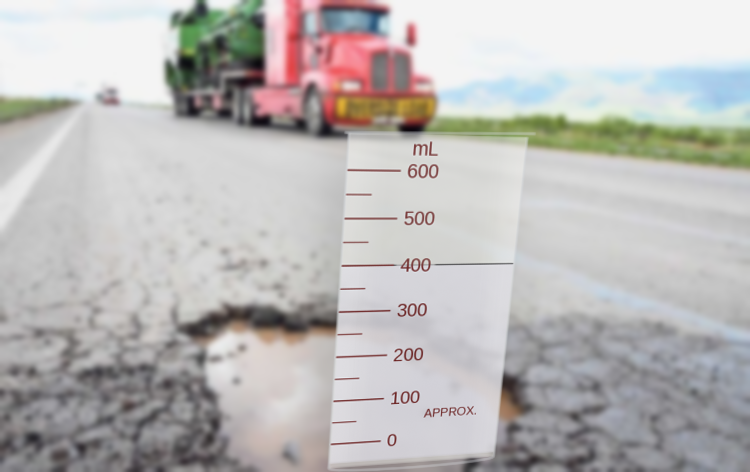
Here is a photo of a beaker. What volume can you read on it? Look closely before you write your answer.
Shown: 400 mL
